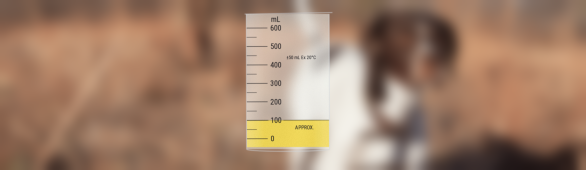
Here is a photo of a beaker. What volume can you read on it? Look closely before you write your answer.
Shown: 100 mL
